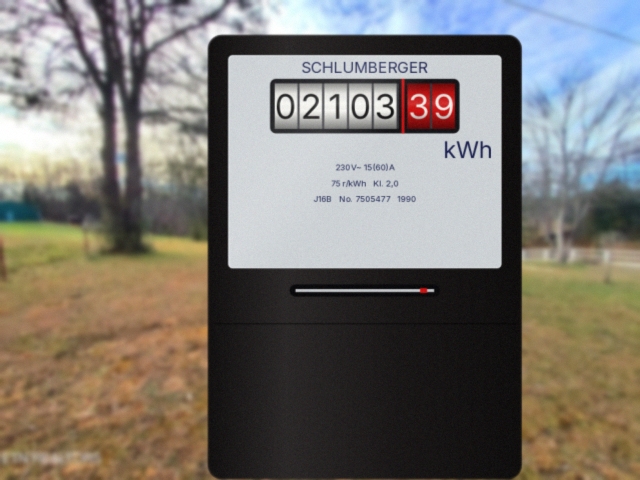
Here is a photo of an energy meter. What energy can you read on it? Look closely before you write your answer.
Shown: 2103.39 kWh
